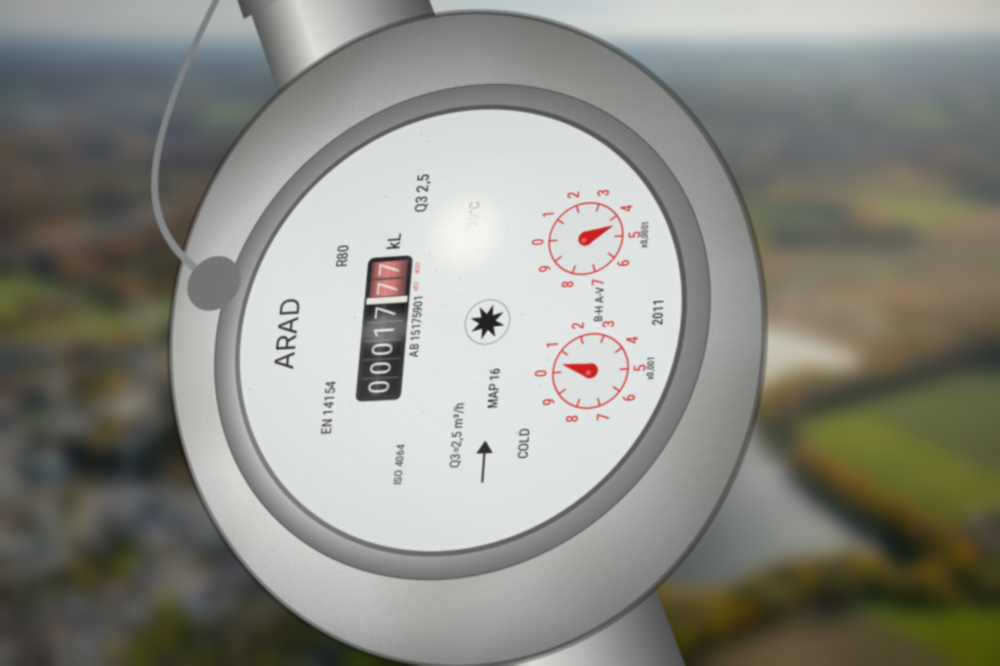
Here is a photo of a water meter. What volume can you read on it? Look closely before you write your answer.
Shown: 17.7704 kL
